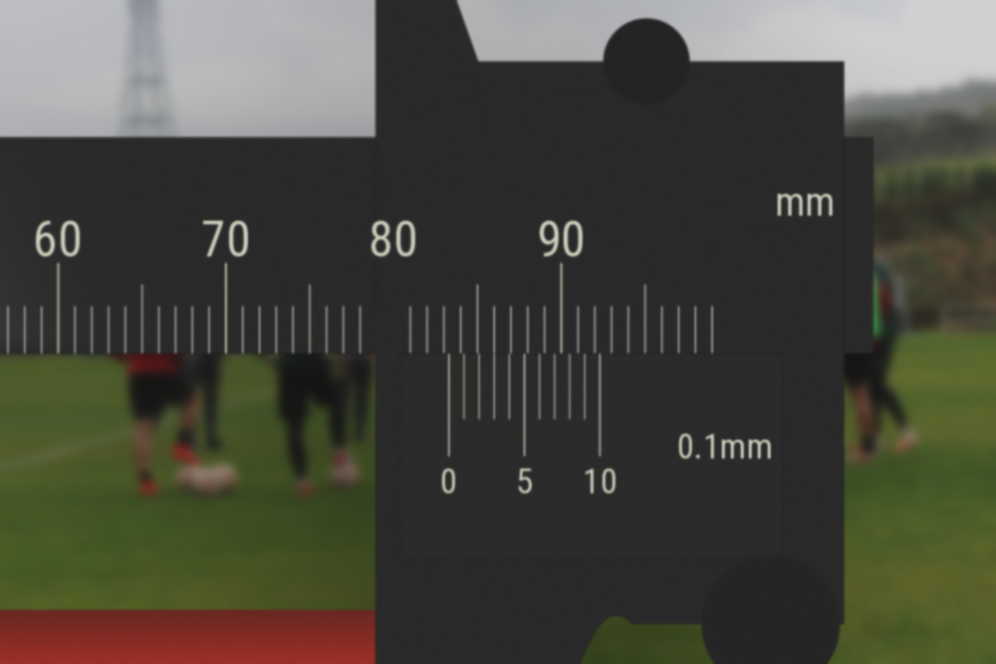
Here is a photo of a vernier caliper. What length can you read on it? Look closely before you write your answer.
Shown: 83.3 mm
